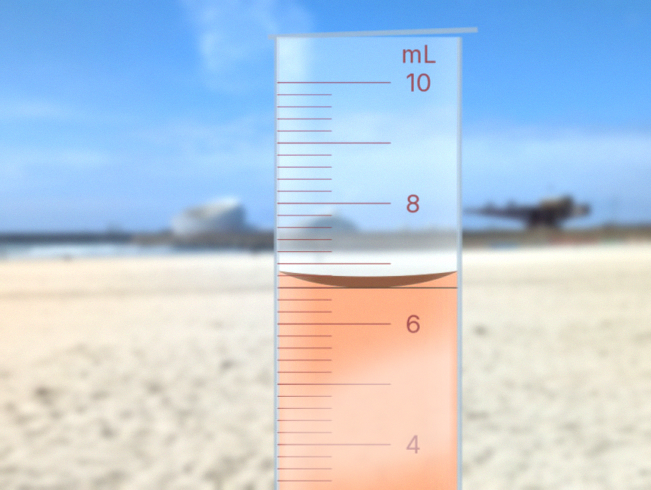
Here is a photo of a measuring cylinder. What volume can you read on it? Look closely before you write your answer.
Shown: 6.6 mL
